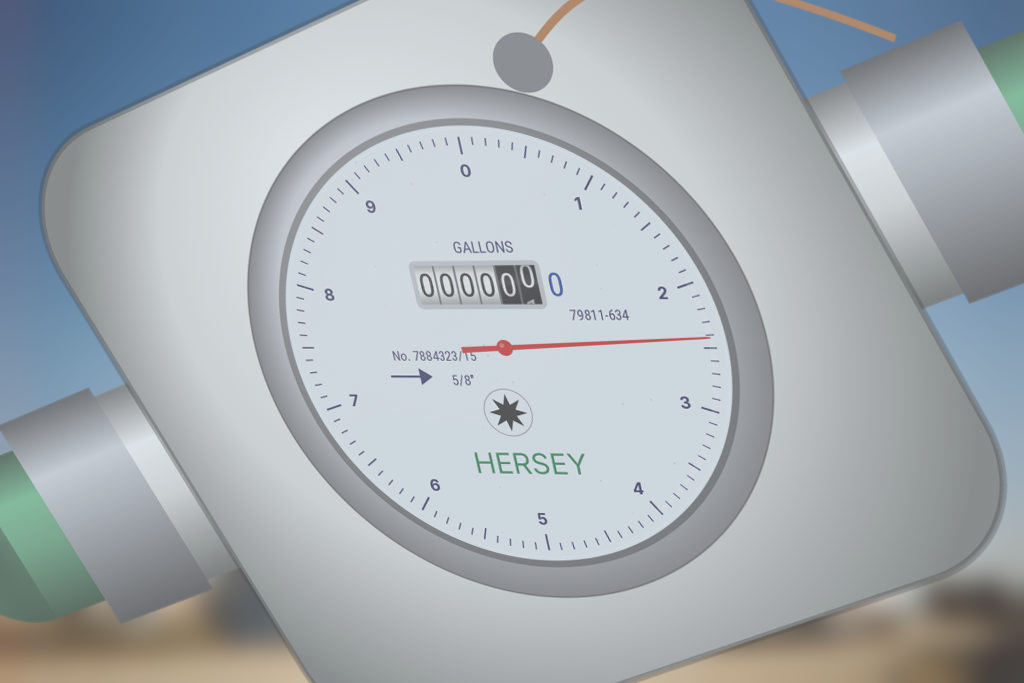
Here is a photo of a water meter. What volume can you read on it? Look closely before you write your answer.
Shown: 2.4 gal
